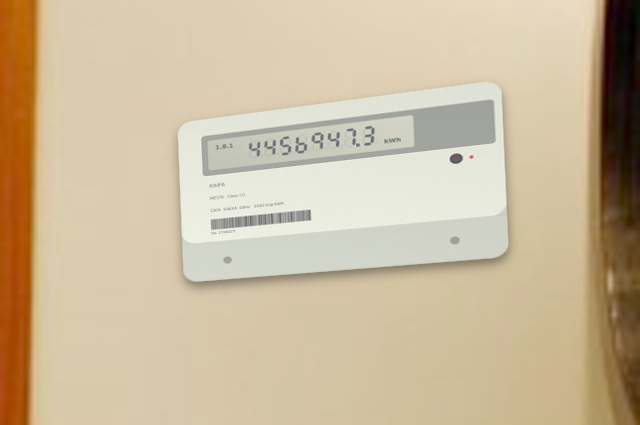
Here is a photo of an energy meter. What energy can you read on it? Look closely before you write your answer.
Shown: 4456947.3 kWh
